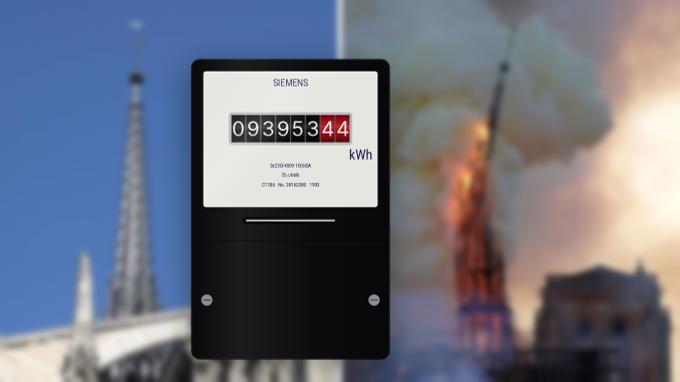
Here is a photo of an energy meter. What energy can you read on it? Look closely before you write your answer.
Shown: 93953.44 kWh
